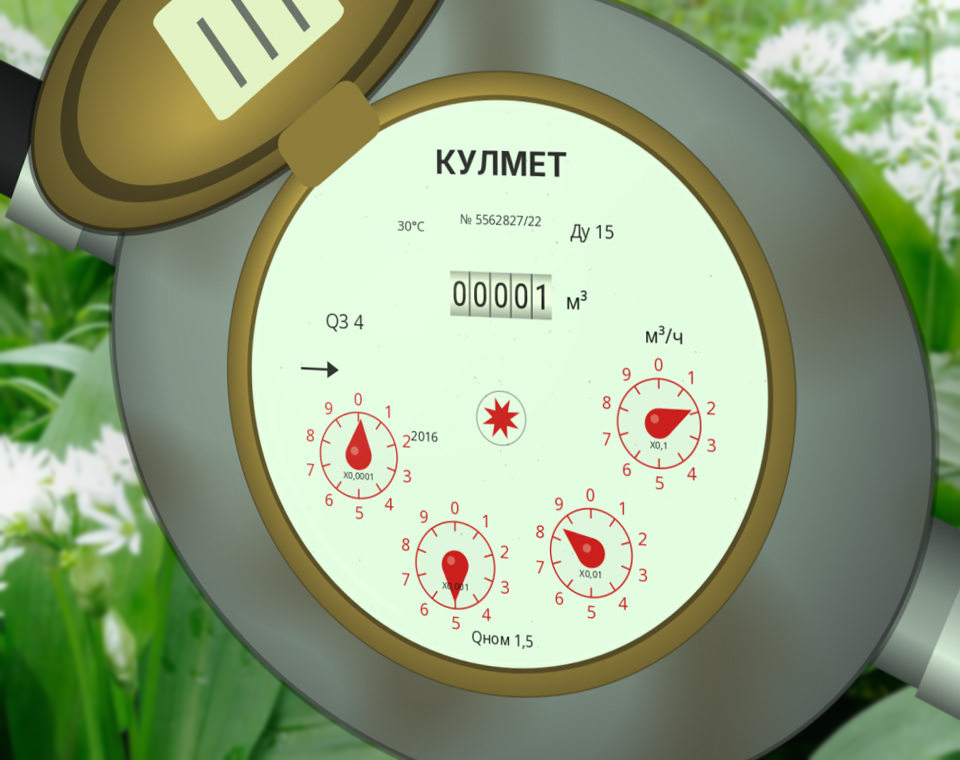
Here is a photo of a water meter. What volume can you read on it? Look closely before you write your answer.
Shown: 1.1850 m³
